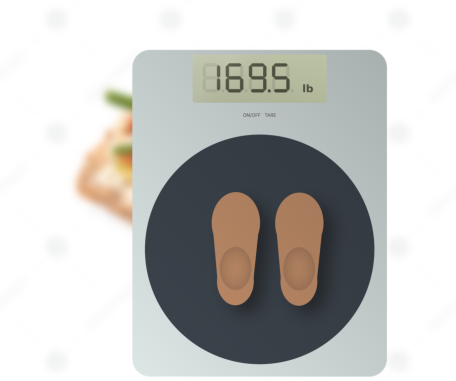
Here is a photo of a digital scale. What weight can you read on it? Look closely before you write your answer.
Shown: 169.5 lb
